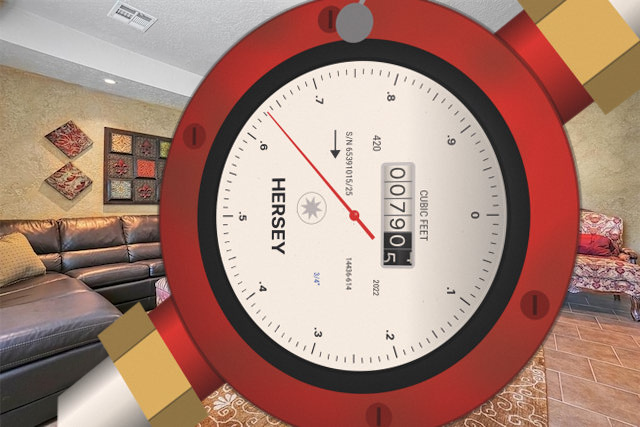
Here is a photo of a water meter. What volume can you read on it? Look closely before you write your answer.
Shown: 7904.63 ft³
